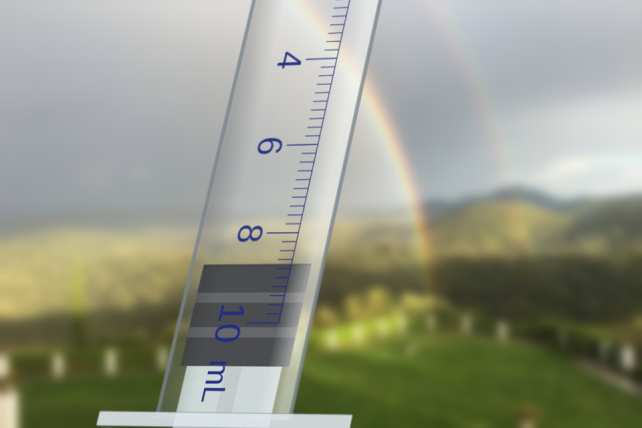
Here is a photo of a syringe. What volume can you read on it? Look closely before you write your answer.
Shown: 8.7 mL
